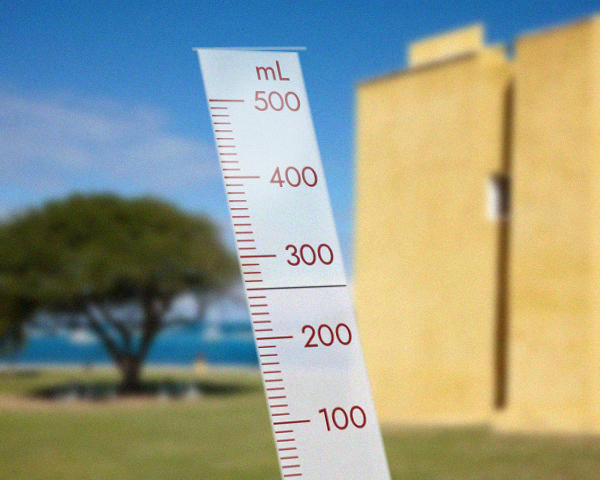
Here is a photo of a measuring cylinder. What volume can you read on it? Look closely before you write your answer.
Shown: 260 mL
